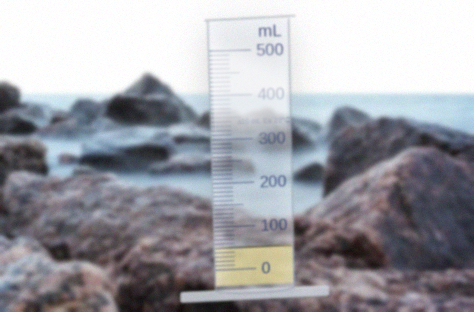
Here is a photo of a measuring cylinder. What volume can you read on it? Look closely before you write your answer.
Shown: 50 mL
